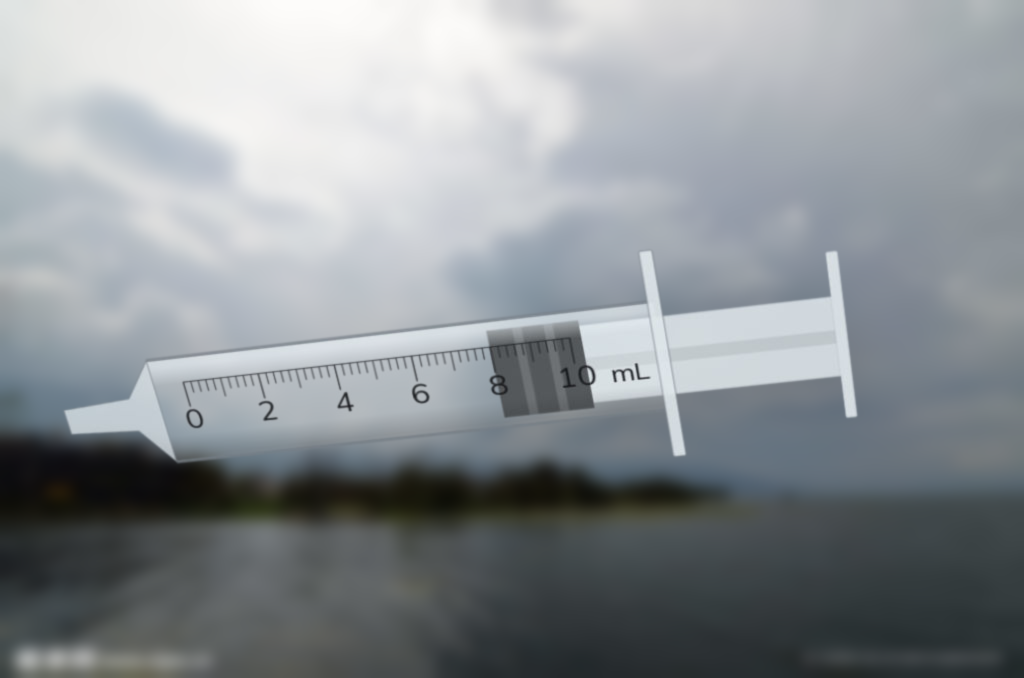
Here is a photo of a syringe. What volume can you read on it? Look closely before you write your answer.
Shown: 8 mL
